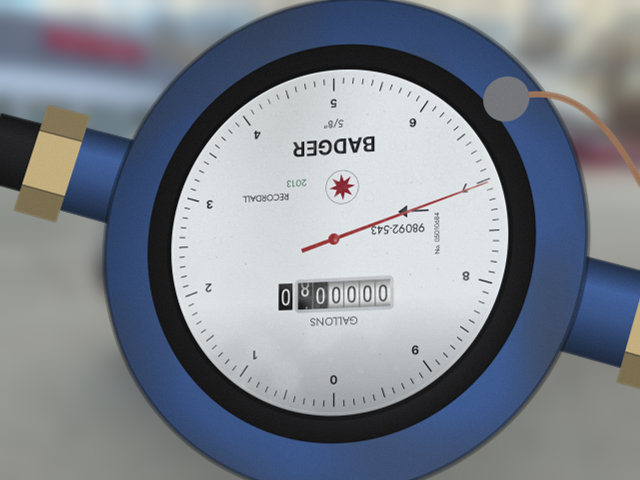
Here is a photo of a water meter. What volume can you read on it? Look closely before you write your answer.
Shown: 77.0 gal
